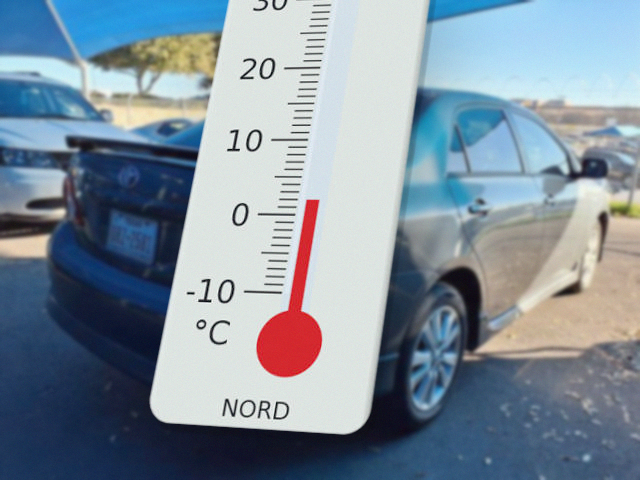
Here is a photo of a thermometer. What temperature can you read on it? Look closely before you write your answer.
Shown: 2 °C
